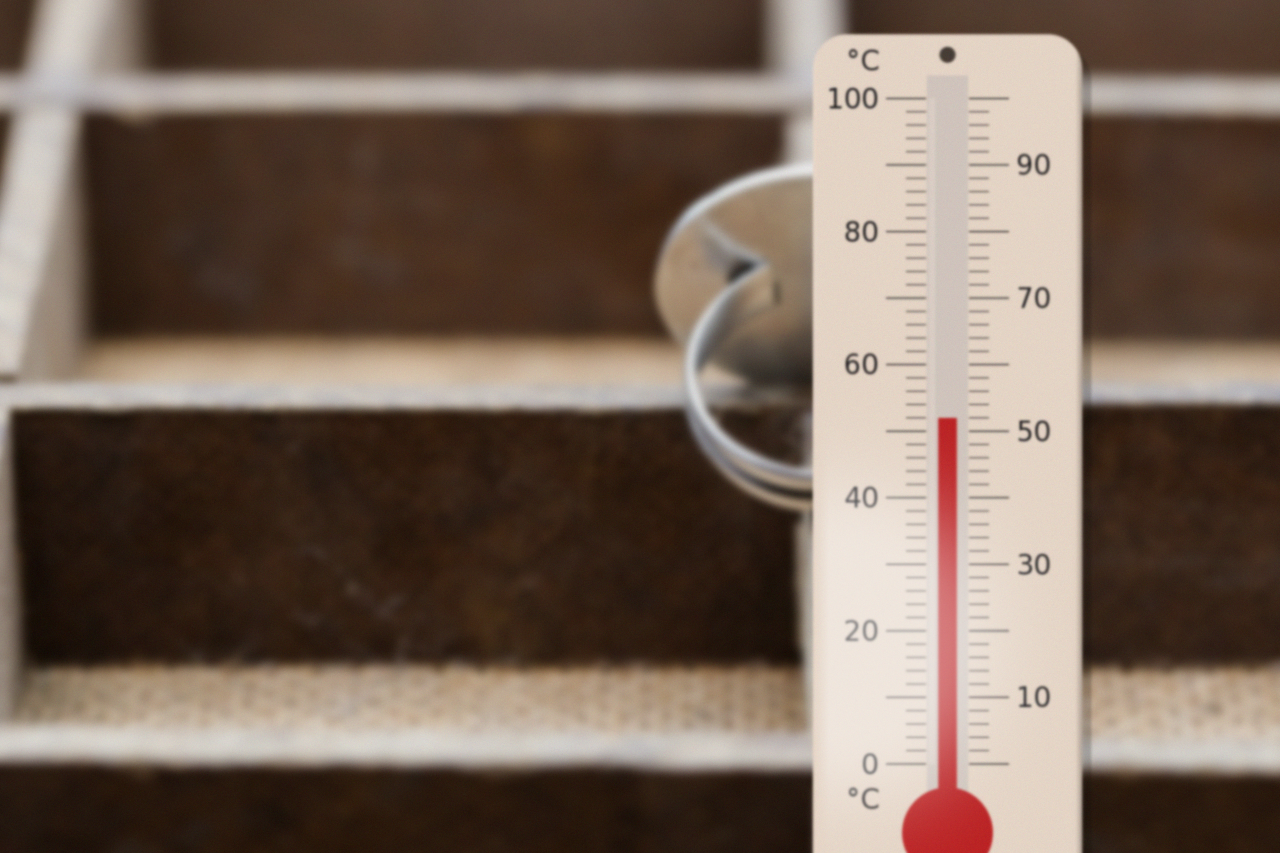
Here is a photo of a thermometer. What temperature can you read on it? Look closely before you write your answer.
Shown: 52 °C
